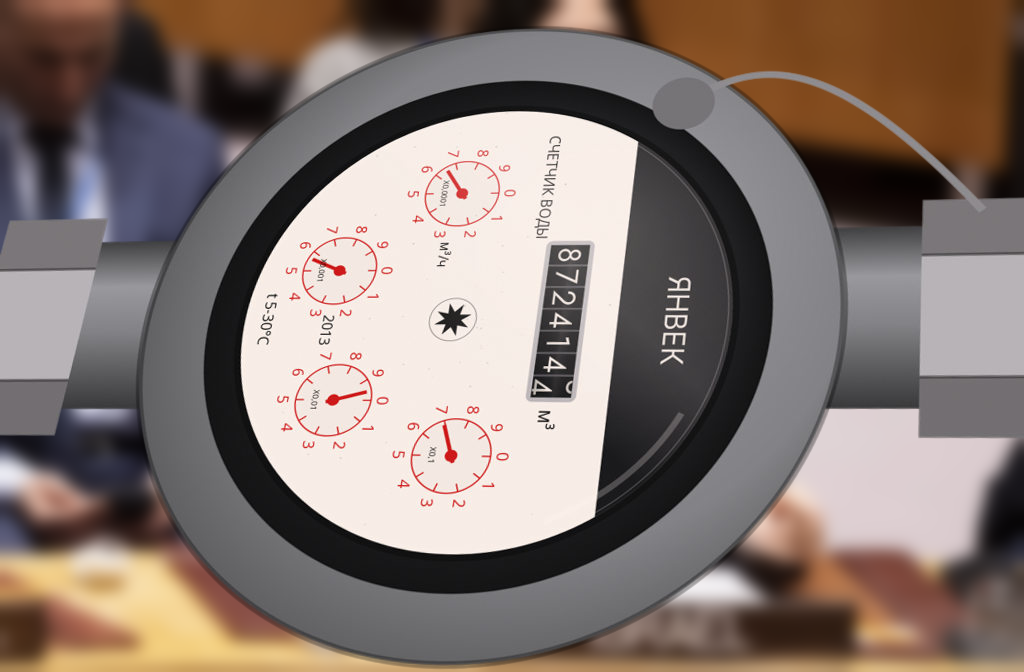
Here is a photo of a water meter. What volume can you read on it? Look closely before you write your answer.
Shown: 8724143.6956 m³
